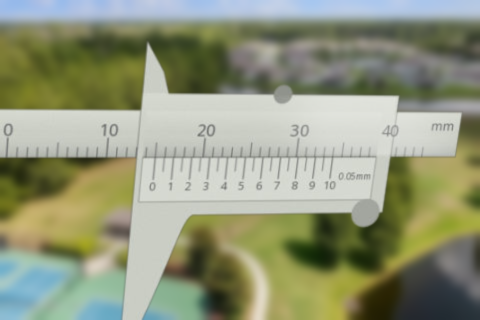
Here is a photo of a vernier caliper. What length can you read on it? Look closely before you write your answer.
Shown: 15.0 mm
